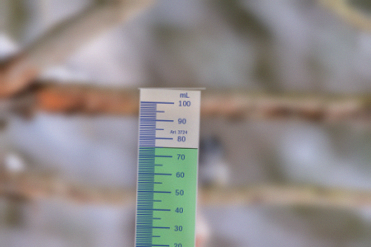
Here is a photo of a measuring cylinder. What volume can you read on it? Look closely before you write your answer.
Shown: 75 mL
